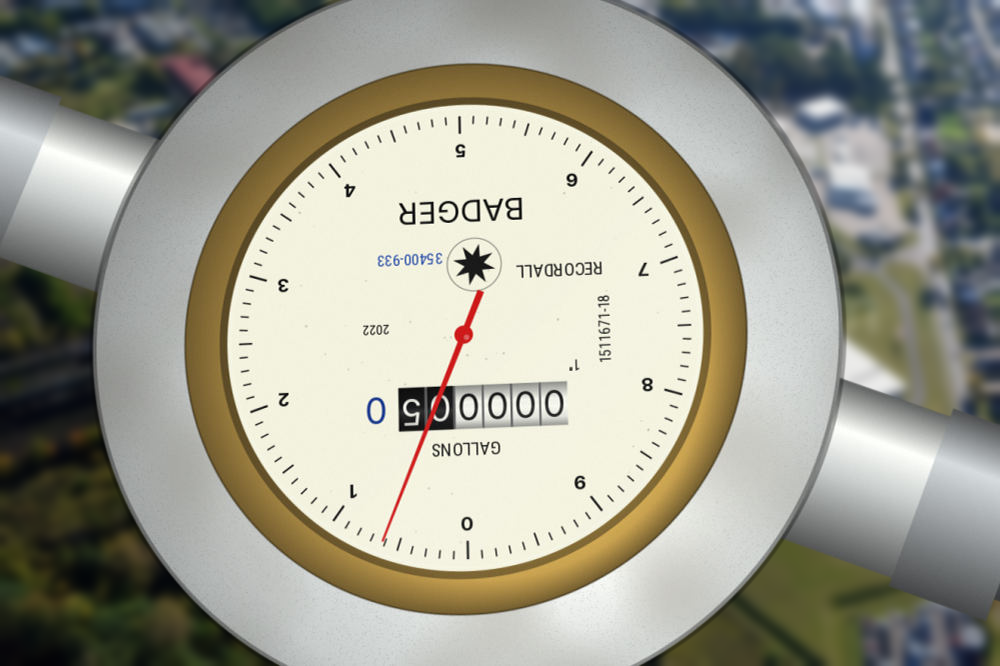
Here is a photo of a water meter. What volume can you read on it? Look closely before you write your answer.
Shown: 50.6 gal
